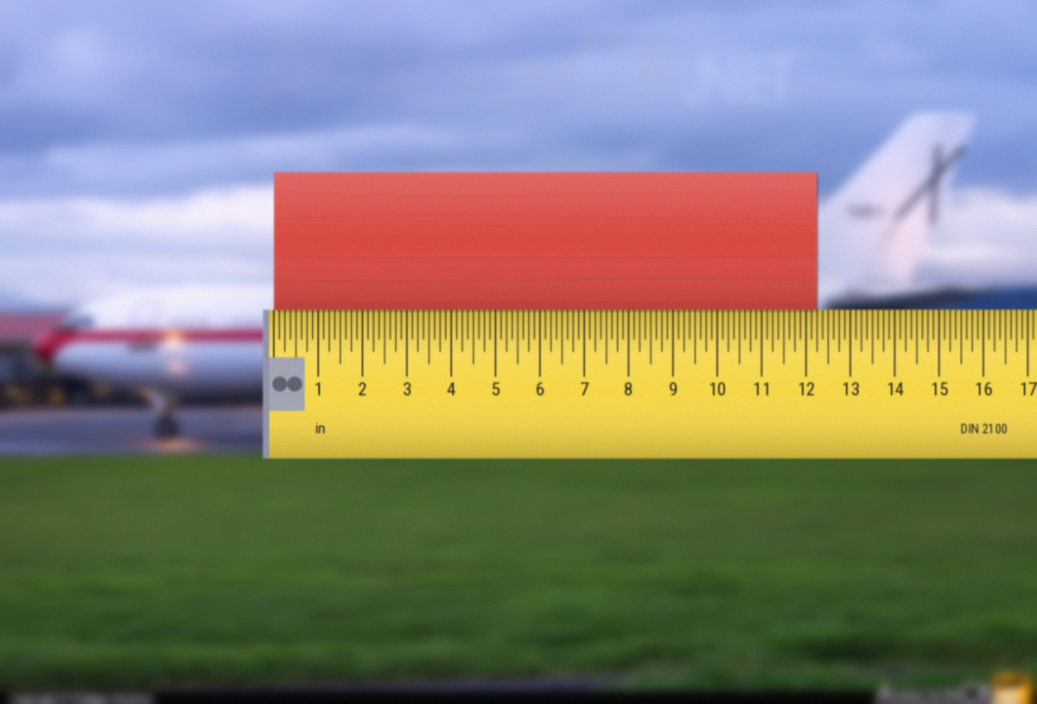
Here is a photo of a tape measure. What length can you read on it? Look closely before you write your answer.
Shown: 12.25 in
